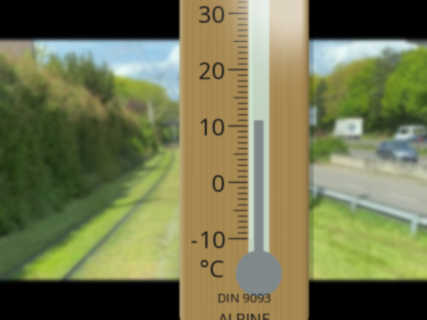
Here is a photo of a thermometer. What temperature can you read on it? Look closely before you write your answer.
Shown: 11 °C
